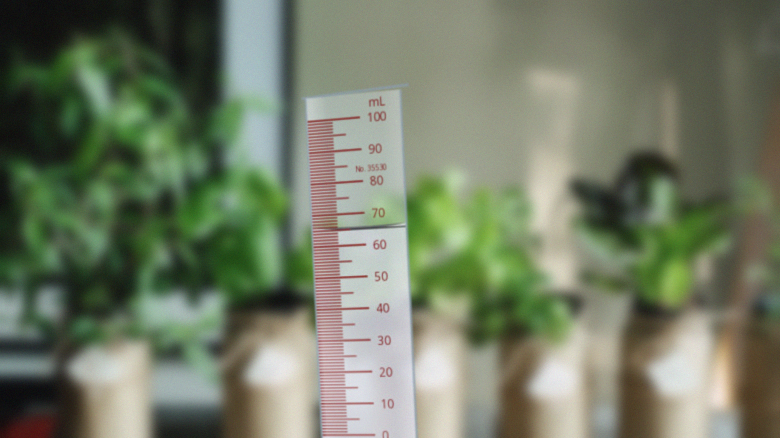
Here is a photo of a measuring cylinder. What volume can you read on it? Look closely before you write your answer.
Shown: 65 mL
